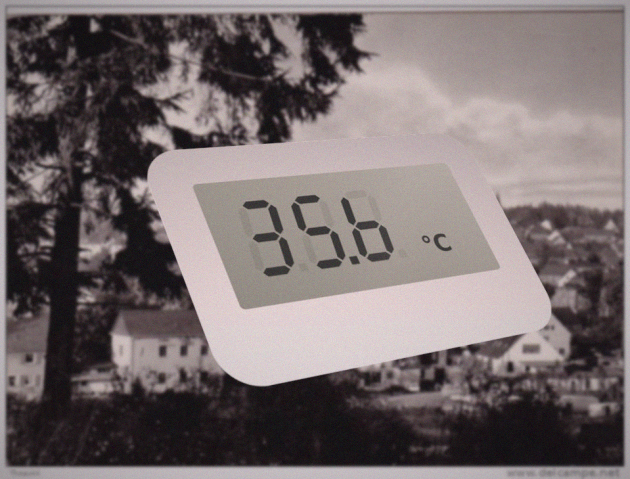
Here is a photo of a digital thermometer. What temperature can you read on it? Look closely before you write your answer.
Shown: 35.6 °C
